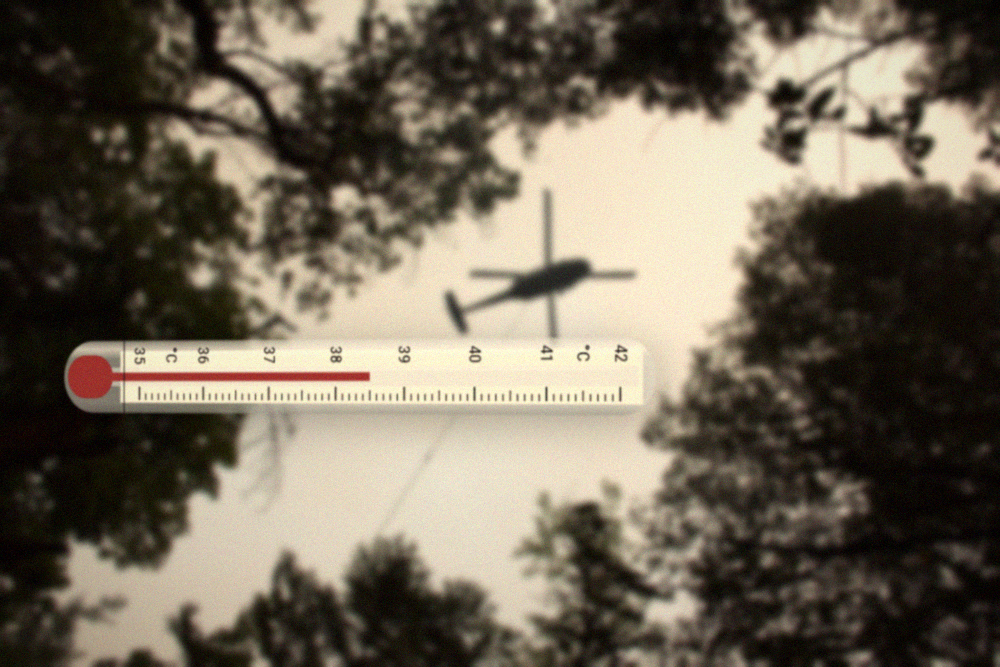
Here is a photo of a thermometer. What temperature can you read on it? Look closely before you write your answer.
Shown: 38.5 °C
